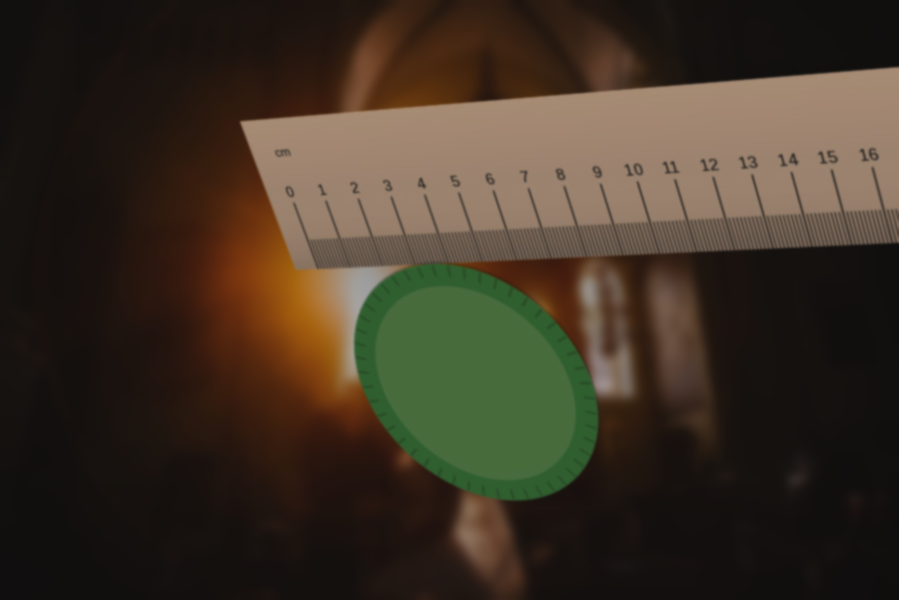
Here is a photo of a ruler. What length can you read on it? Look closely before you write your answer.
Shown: 7 cm
